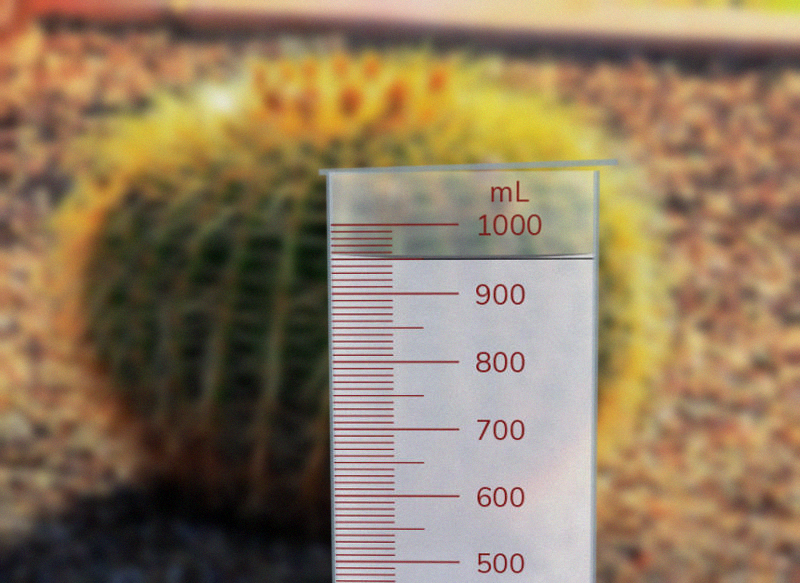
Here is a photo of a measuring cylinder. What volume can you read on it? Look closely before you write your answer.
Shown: 950 mL
